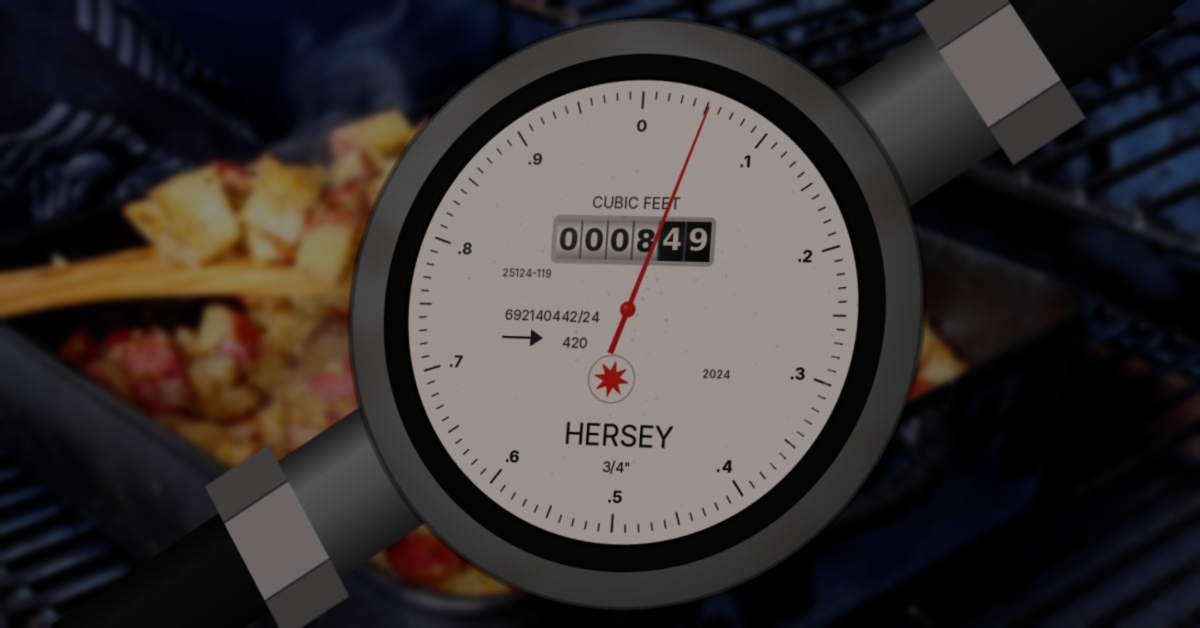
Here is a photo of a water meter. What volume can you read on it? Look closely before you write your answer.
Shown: 849.05 ft³
